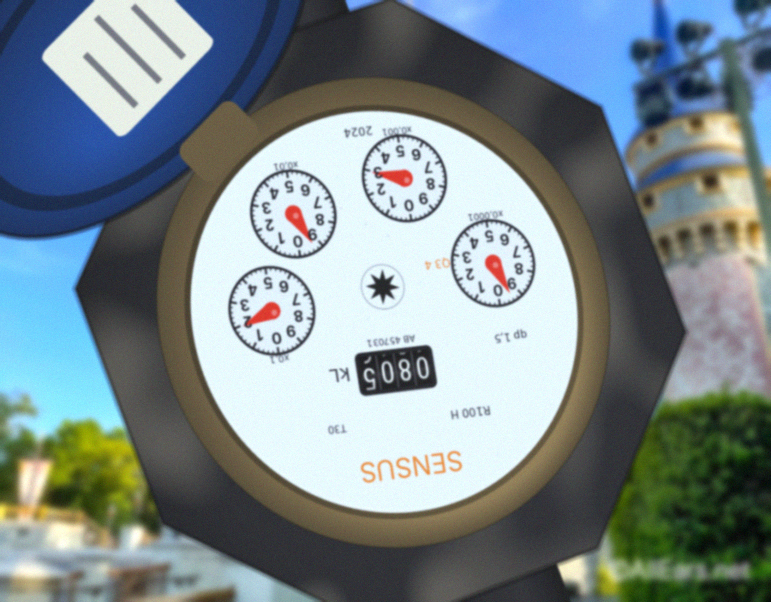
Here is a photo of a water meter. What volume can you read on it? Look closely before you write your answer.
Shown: 805.1929 kL
